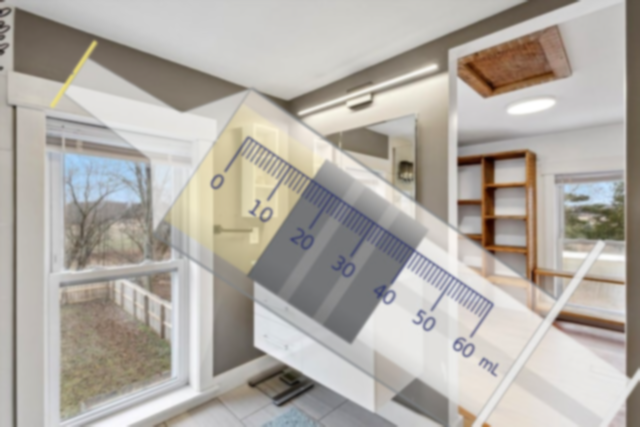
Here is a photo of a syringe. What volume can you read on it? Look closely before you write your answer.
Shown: 15 mL
